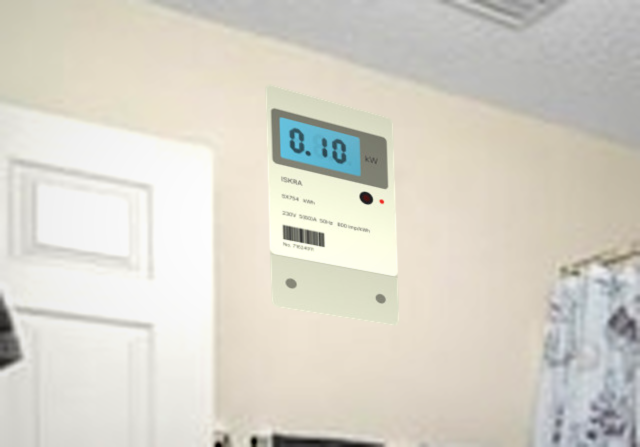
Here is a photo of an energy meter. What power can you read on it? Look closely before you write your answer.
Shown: 0.10 kW
